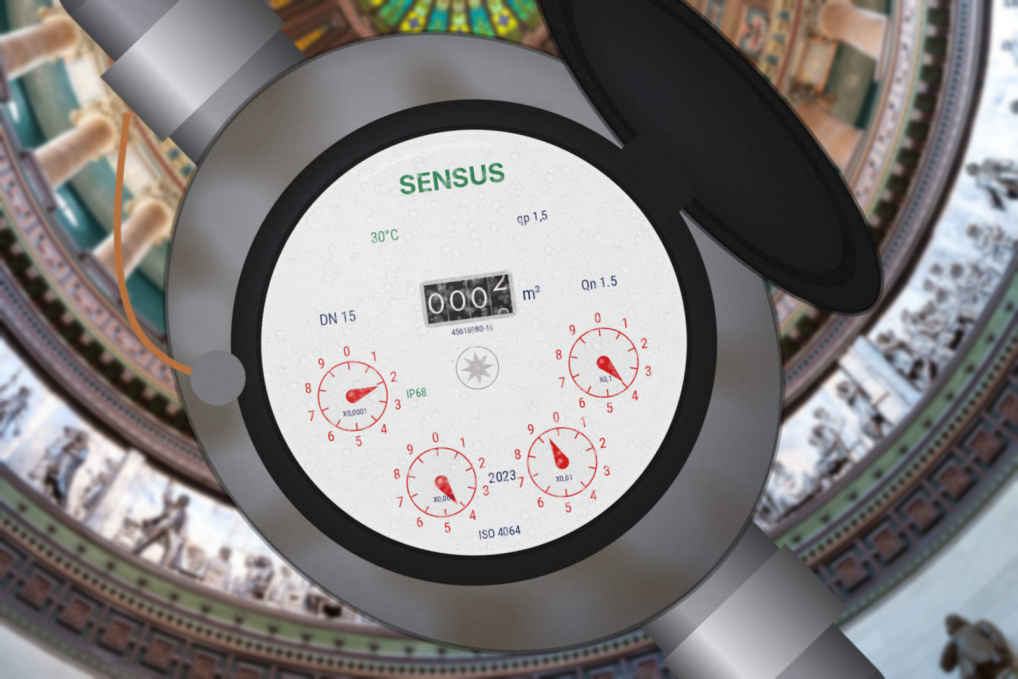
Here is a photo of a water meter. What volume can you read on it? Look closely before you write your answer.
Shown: 2.3942 m³
